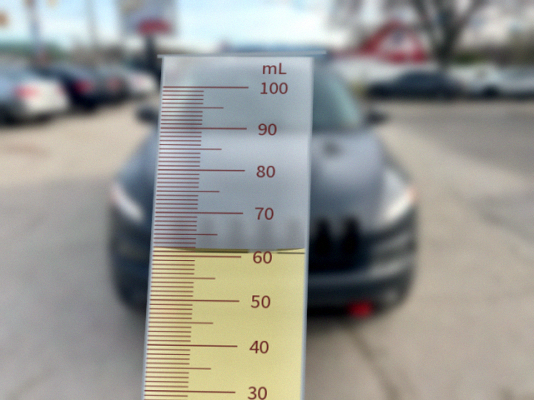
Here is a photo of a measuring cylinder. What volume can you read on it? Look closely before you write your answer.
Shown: 61 mL
